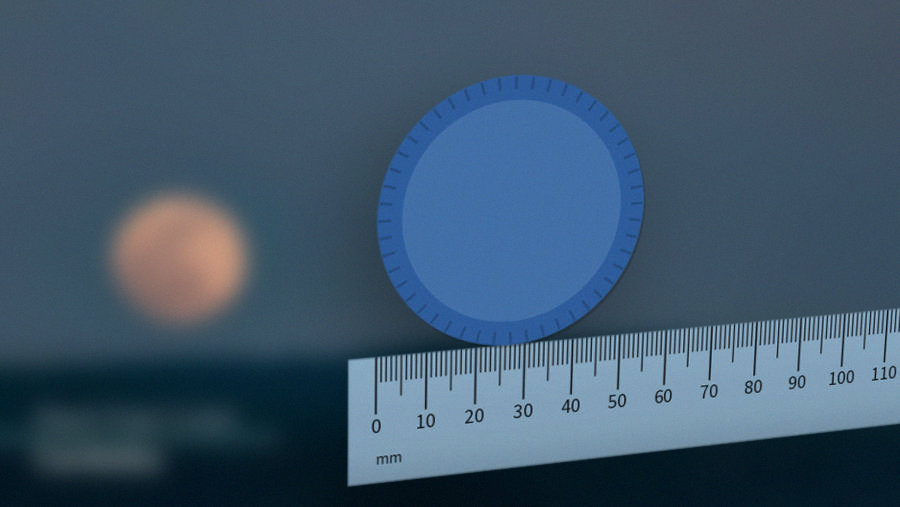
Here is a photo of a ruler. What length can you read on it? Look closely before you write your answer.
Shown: 54 mm
